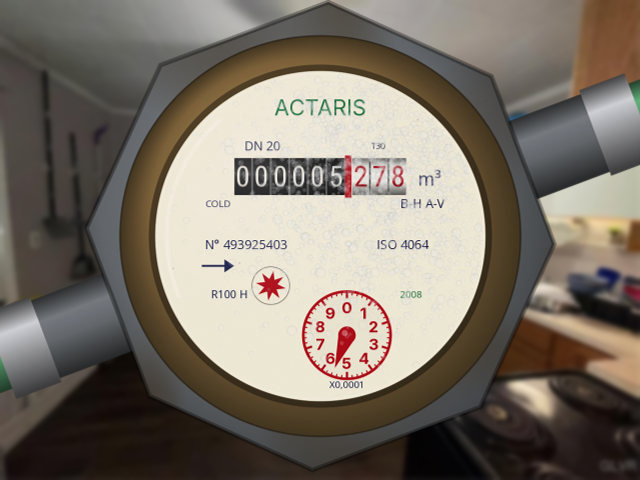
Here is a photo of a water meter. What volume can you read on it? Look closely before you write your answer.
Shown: 5.2785 m³
